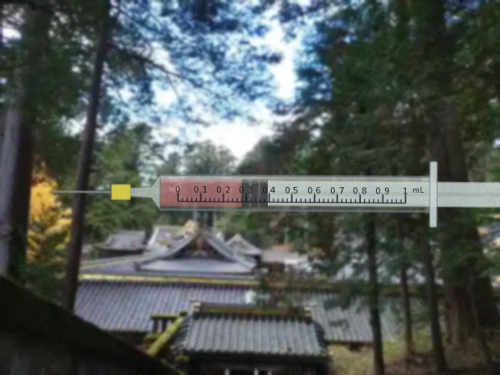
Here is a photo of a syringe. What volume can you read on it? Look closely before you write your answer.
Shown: 0.28 mL
